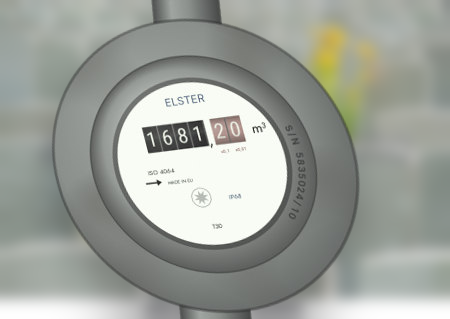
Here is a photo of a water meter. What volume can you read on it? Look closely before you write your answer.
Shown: 1681.20 m³
